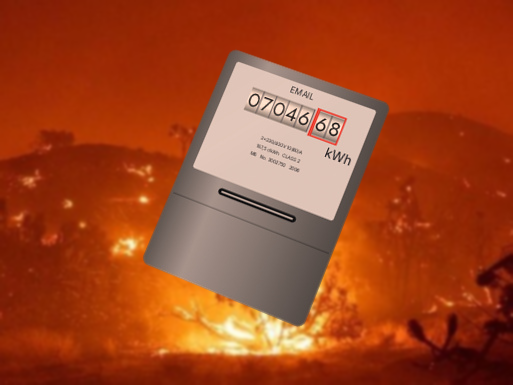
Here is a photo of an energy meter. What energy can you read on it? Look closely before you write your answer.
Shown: 7046.68 kWh
